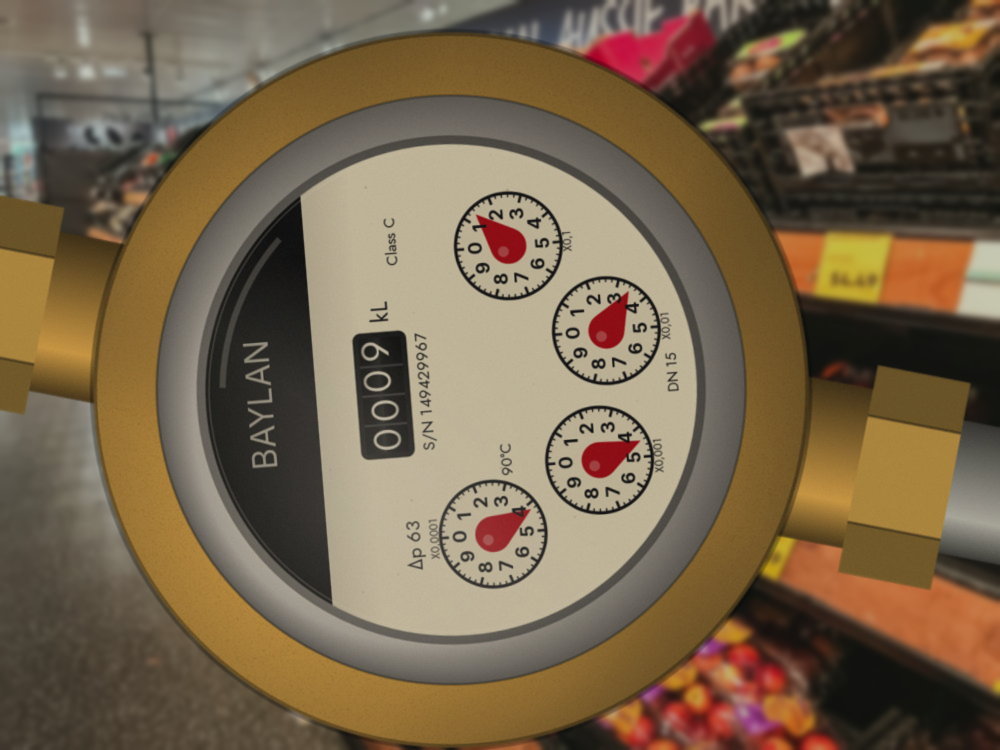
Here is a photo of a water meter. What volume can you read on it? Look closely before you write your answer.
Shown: 9.1344 kL
